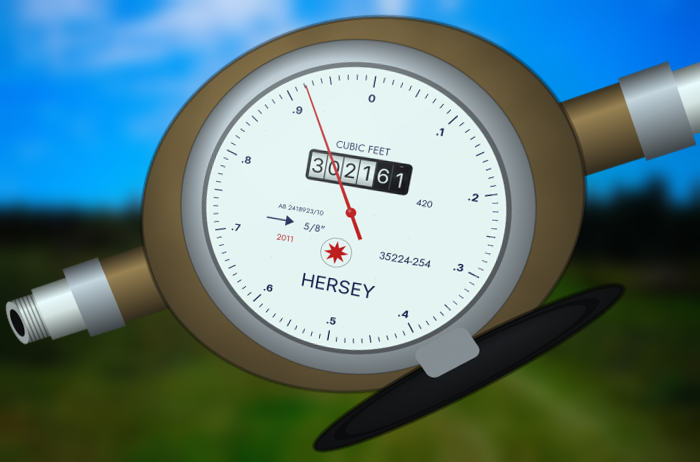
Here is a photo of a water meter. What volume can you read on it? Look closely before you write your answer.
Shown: 302160.92 ft³
